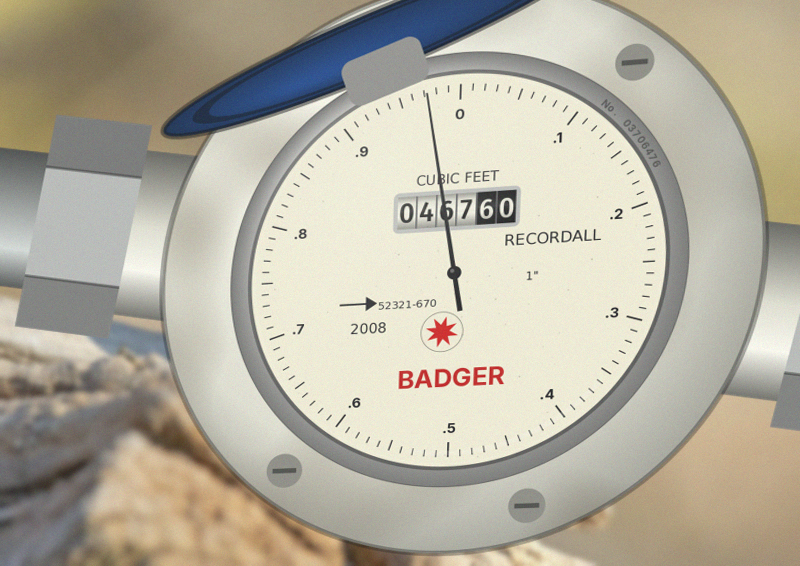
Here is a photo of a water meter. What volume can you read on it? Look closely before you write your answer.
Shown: 46759.97 ft³
